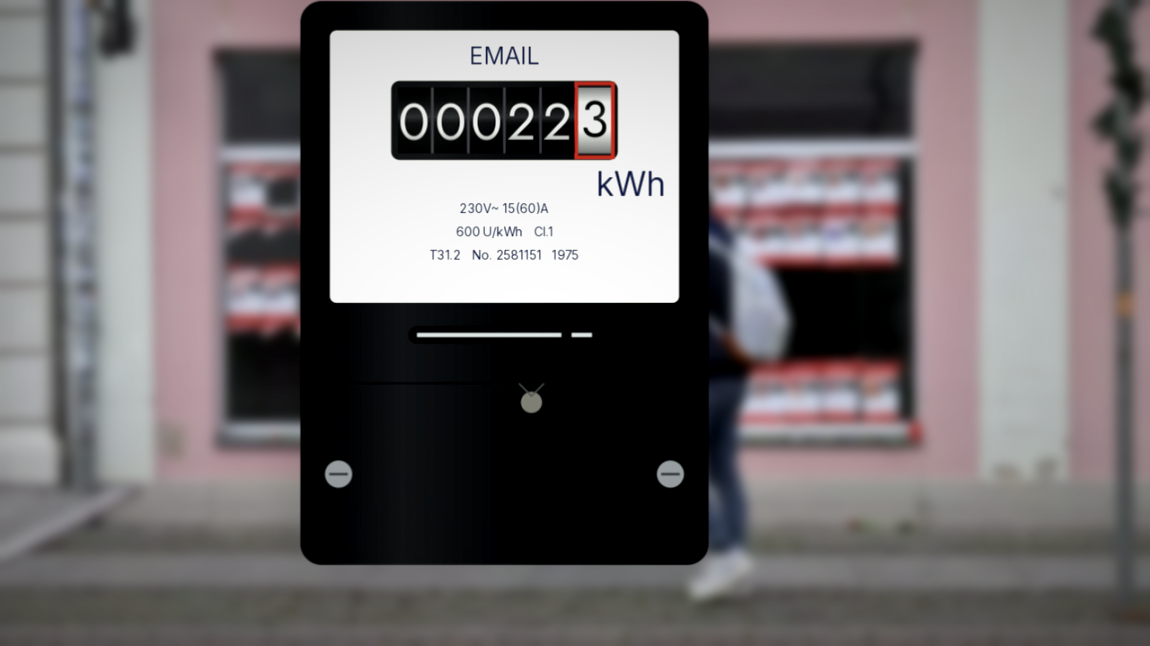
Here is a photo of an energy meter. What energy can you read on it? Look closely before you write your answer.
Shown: 22.3 kWh
